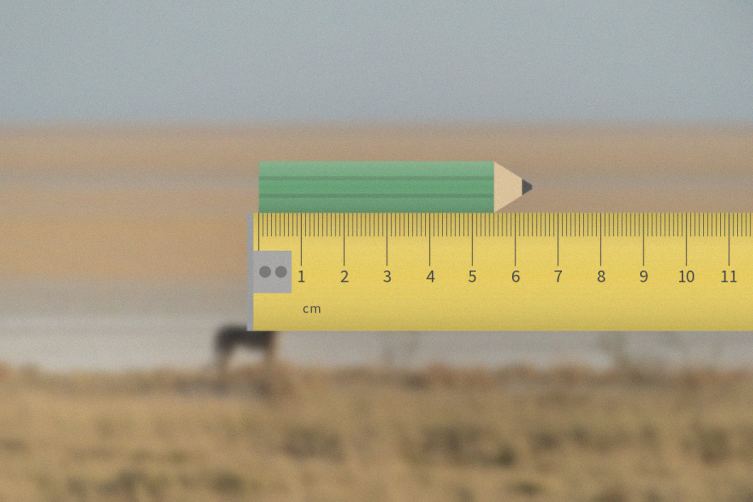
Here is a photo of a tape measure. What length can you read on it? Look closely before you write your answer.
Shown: 6.4 cm
